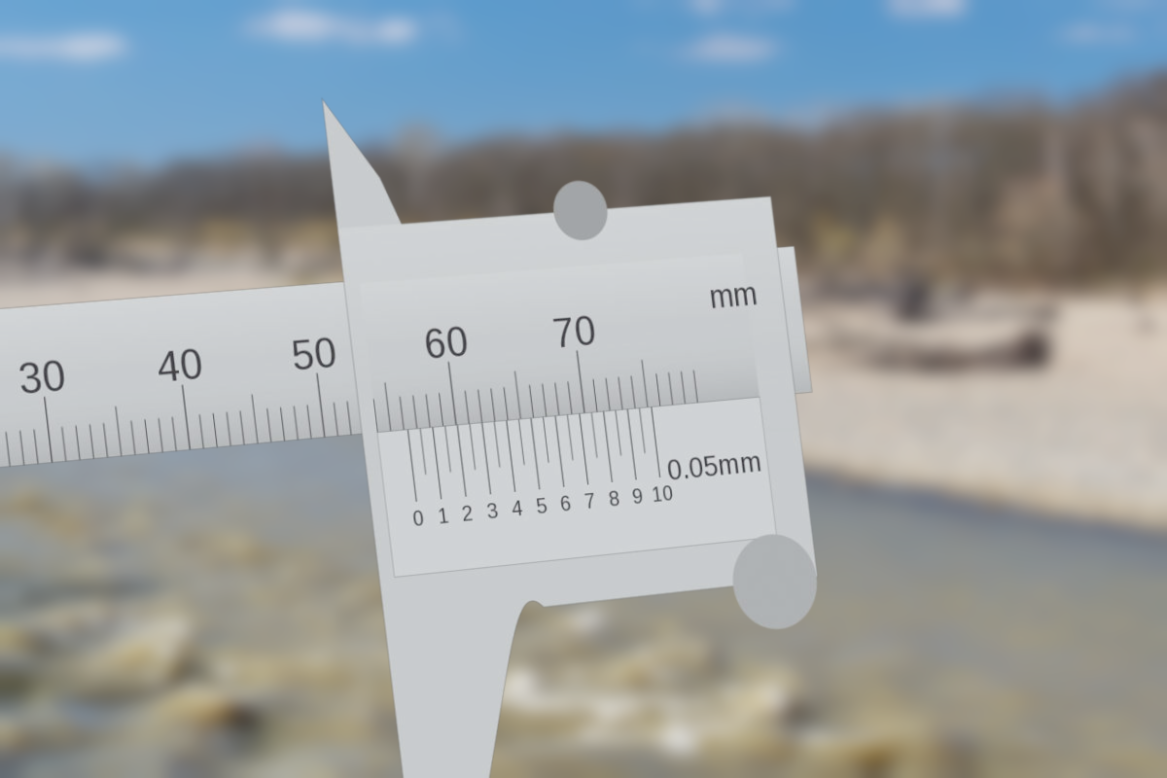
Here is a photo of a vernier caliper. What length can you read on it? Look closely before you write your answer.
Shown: 56.3 mm
